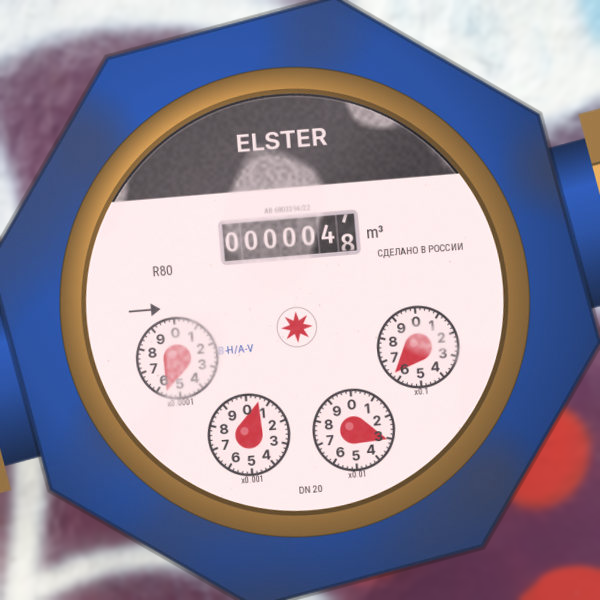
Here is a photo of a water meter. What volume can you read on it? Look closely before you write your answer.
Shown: 47.6305 m³
